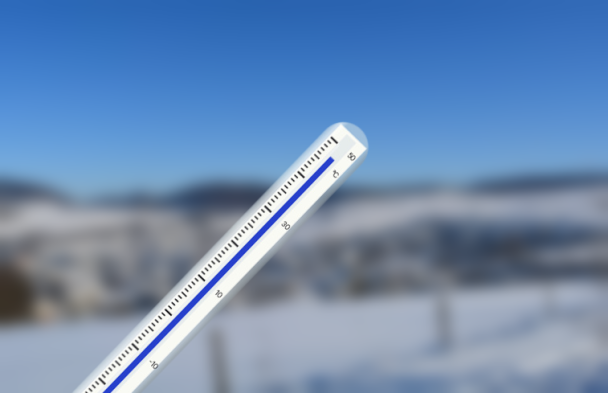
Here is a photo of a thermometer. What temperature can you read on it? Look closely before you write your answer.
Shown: 47 °C
